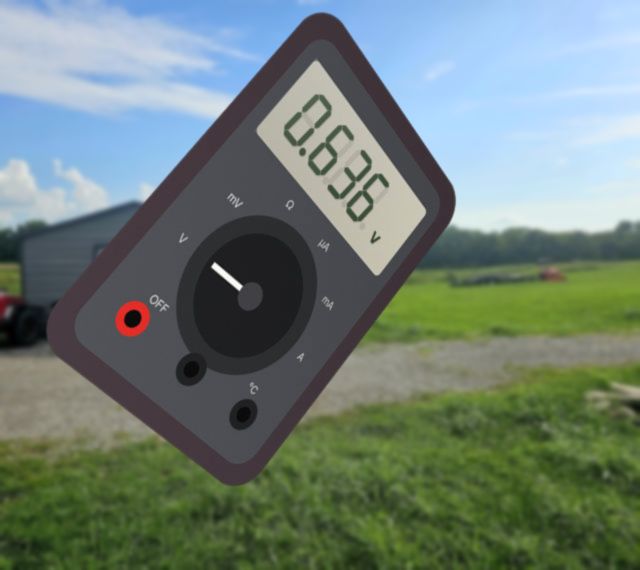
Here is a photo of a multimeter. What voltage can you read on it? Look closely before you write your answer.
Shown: 0.636 V
